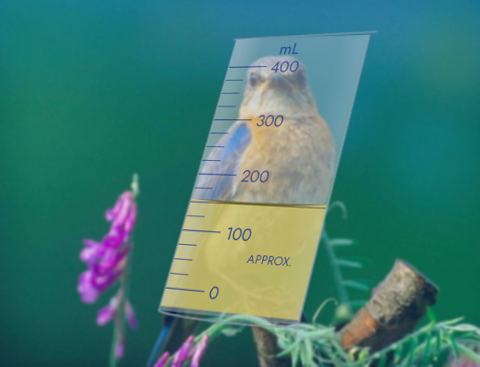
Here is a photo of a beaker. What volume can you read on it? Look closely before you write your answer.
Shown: 150 mL
